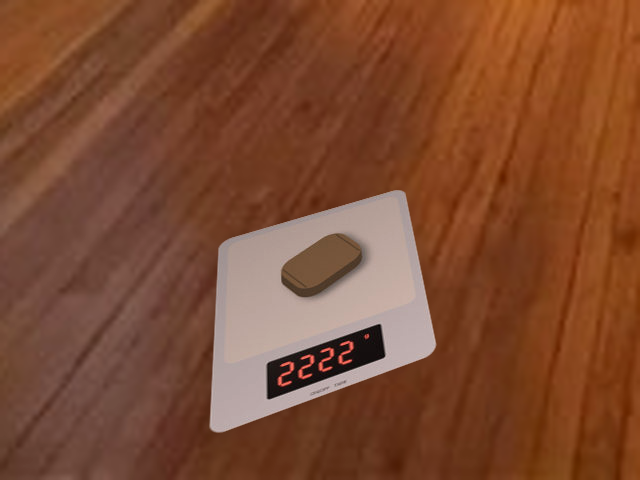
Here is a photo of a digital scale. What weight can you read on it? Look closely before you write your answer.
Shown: 2222 g
